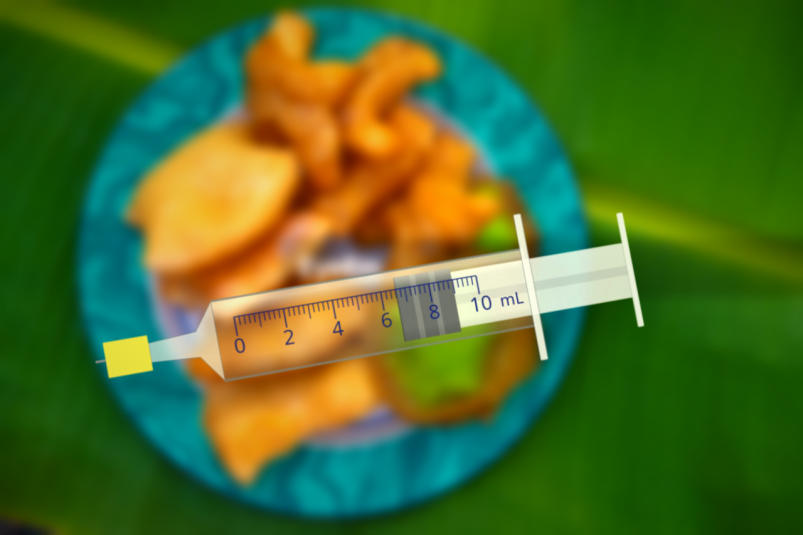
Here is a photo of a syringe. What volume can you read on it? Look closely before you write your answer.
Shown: 6.6 mL
